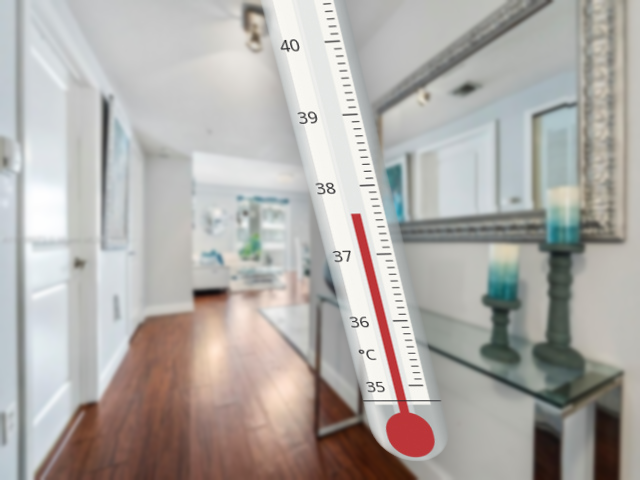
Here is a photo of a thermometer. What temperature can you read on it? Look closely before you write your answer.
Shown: 37.6 °C
